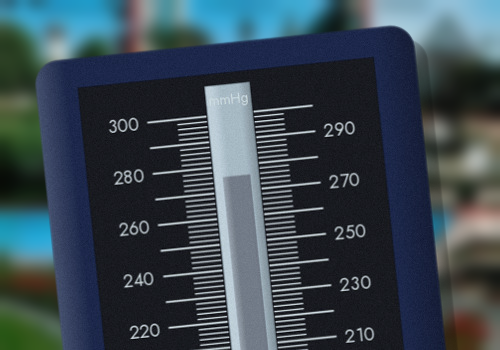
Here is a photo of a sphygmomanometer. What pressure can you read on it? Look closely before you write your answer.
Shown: 276 mmHg
